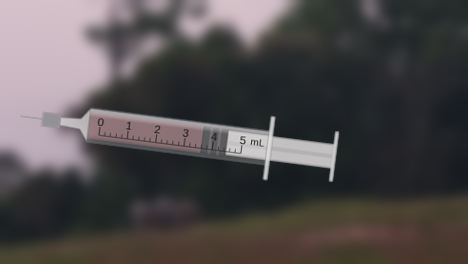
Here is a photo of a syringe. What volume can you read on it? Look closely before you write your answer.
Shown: 3.6 mL
